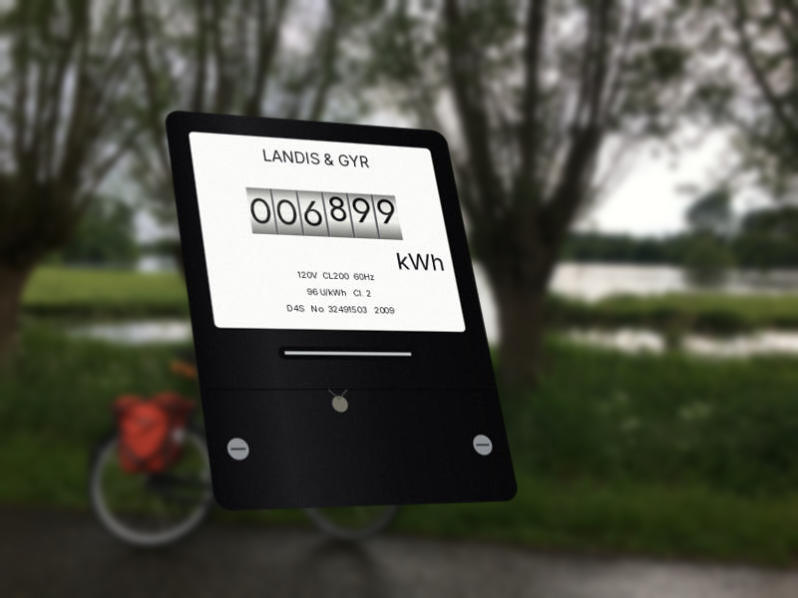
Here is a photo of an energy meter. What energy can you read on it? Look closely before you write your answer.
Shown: 6899 kWh
